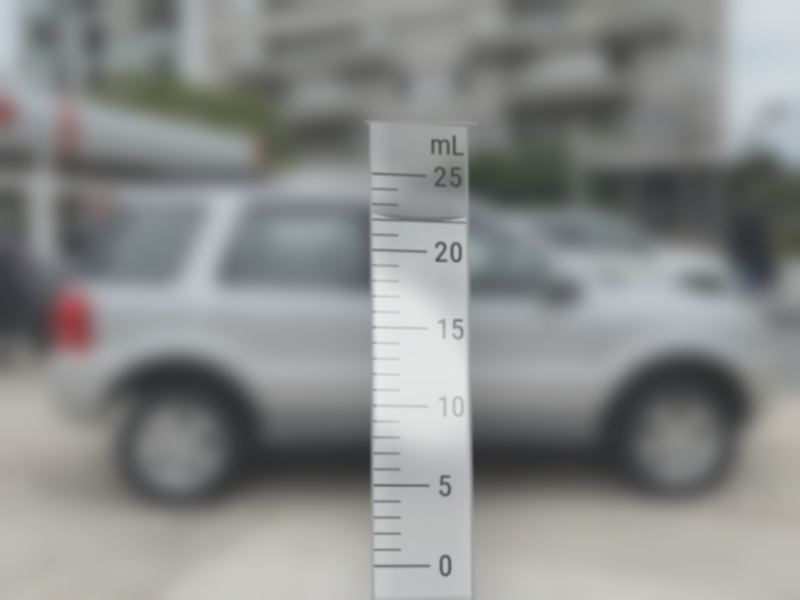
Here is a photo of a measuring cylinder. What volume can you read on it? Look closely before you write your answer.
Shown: 22 mL
